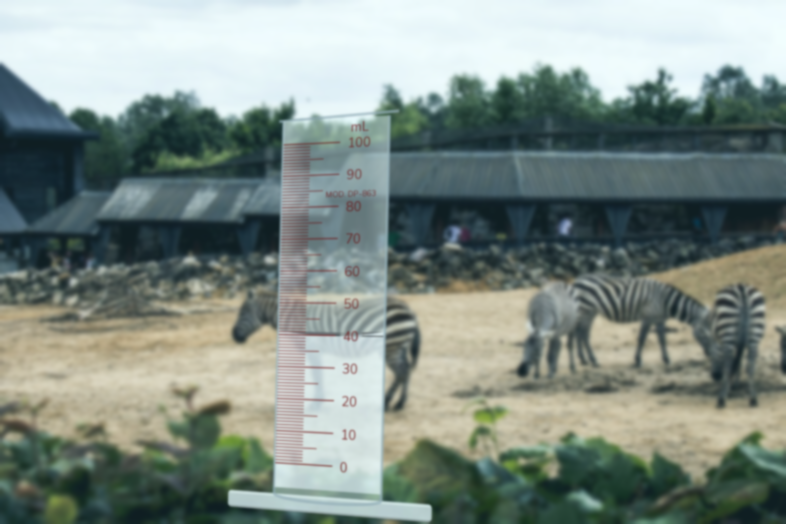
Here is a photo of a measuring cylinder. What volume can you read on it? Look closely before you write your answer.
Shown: 40 mL
